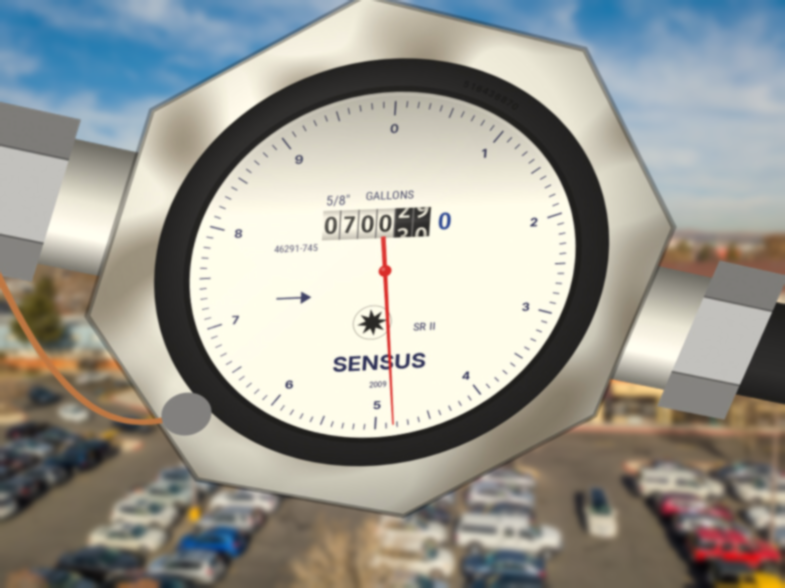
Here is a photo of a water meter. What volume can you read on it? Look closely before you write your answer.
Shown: 700294.8 gal
